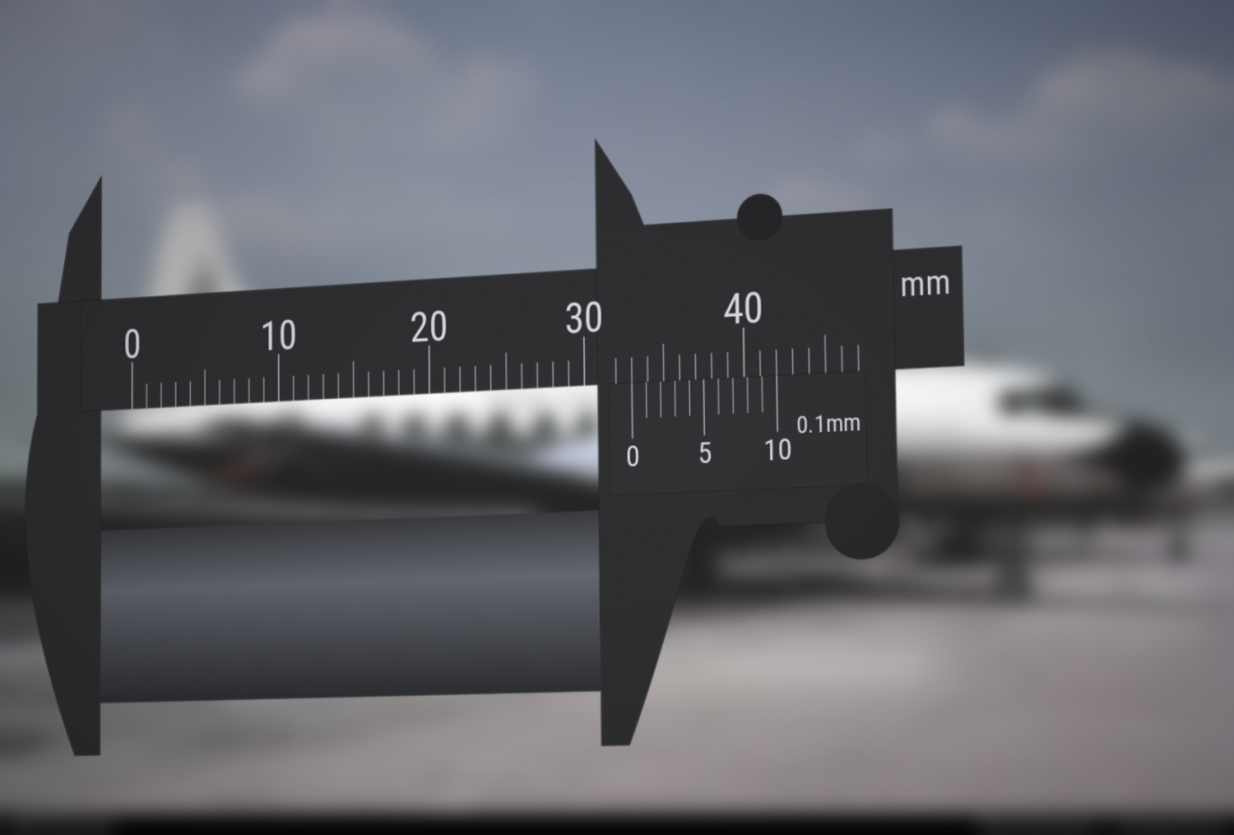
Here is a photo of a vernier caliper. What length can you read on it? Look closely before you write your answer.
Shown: 33.0 mm
